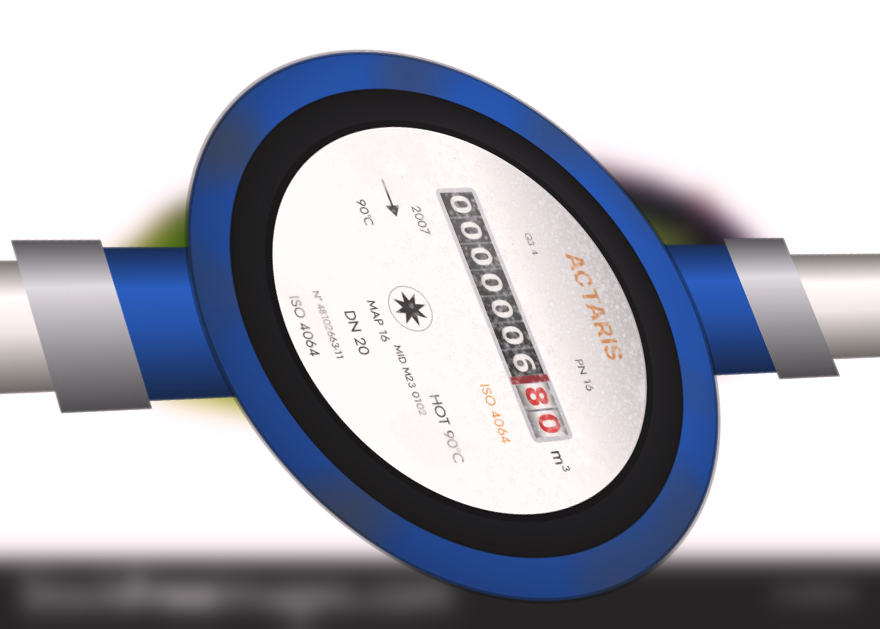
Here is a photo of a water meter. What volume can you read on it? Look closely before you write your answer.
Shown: 6.80 m³
